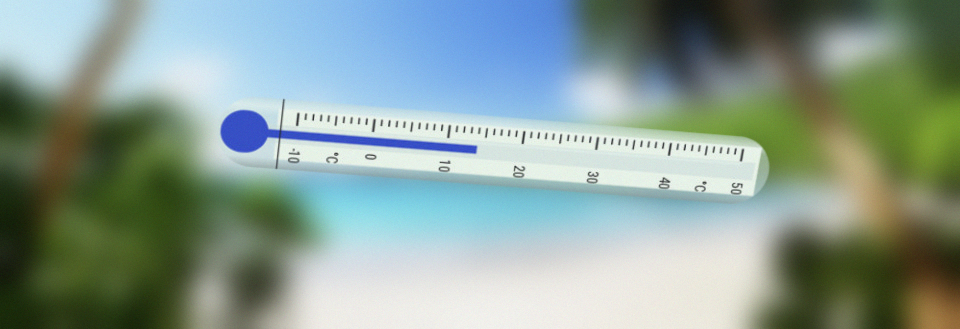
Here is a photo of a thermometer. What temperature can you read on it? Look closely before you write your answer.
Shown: 14 °C
